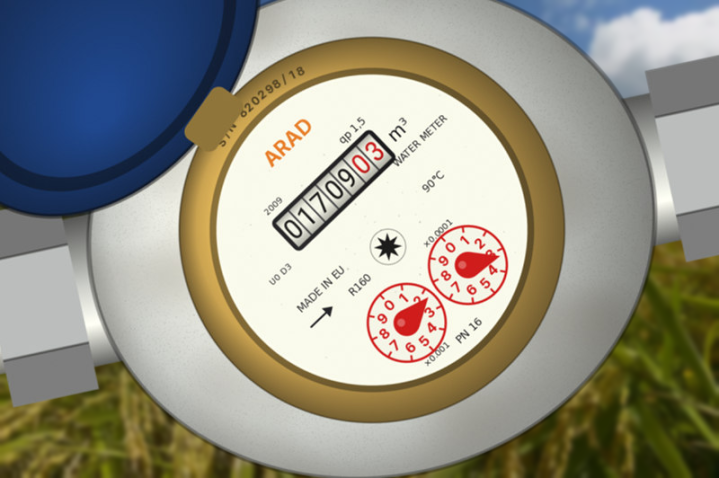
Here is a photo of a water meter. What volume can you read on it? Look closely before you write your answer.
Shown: 1709.0323 m³
